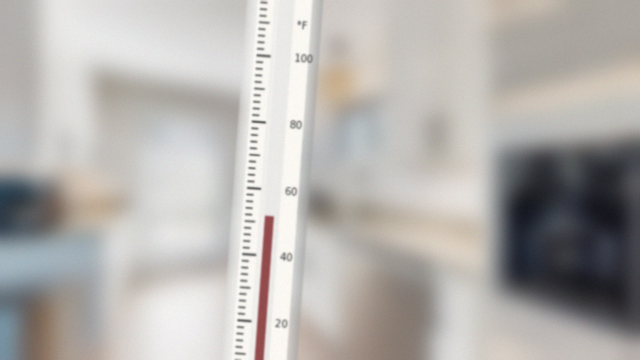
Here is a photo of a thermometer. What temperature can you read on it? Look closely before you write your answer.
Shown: 52 °F
